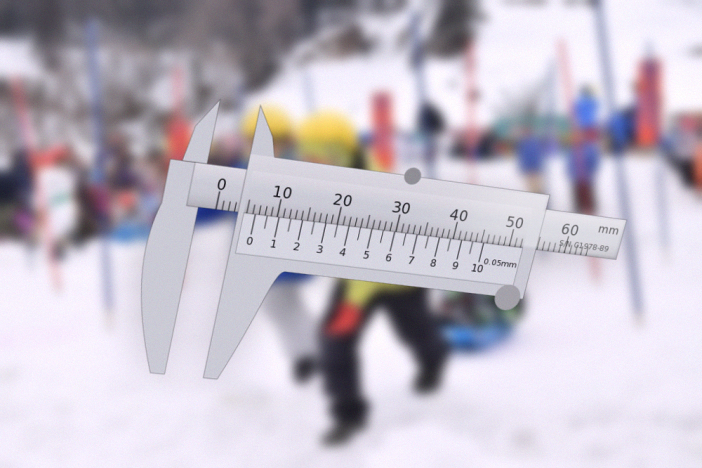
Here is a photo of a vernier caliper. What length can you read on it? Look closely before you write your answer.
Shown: 6.4 mm
